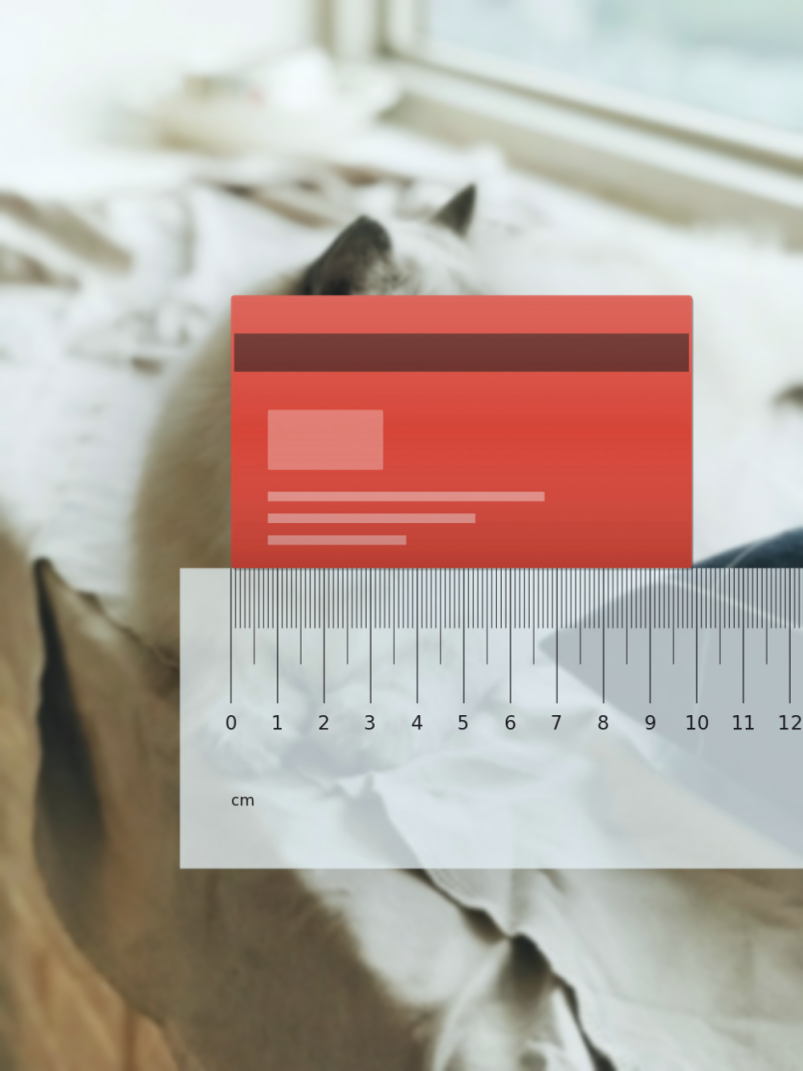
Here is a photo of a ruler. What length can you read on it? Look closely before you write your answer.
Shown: 9.9 cm
